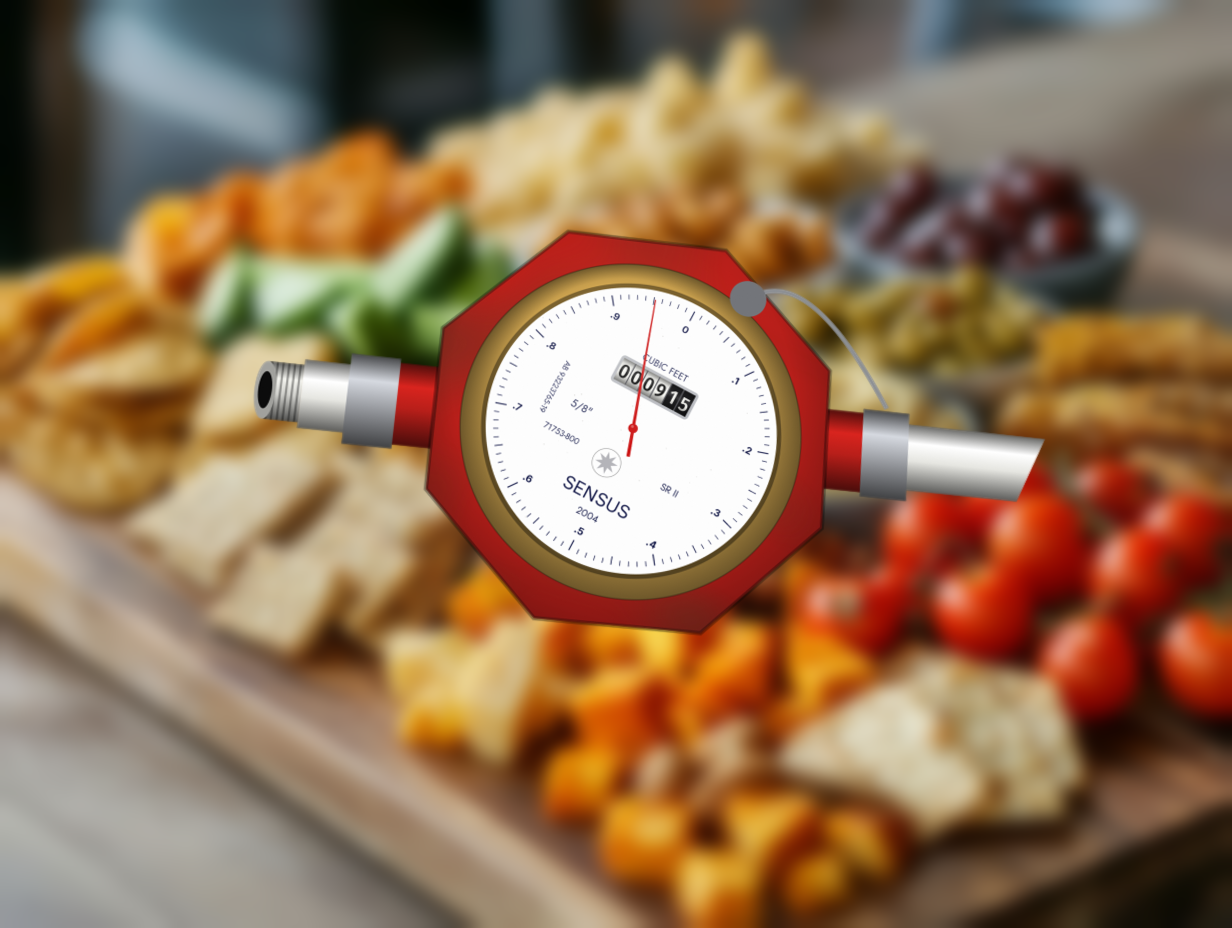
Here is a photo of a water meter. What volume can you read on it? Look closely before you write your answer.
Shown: 914.95 ft³
